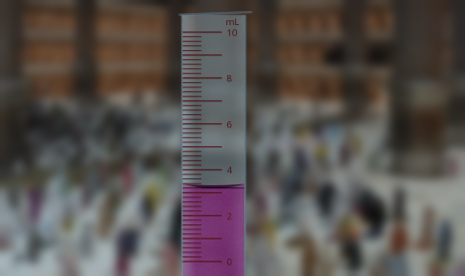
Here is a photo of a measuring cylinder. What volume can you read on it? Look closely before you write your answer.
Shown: 3.2 mL
